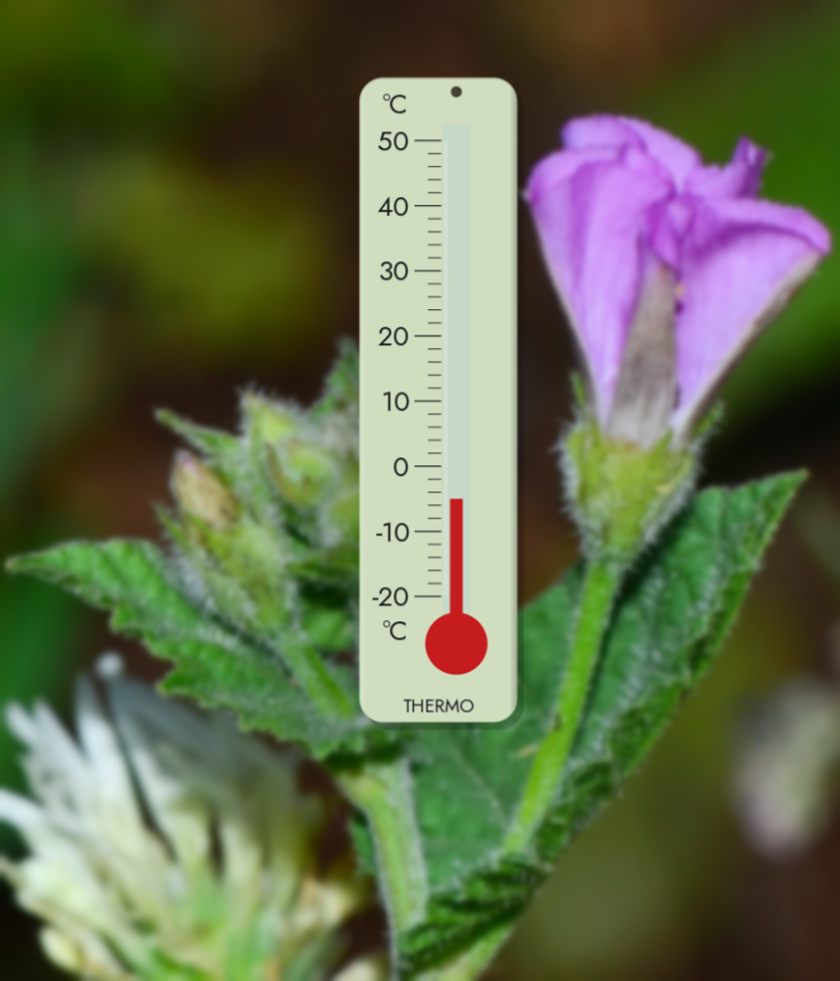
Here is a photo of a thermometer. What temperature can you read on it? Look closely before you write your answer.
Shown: -5 °C
